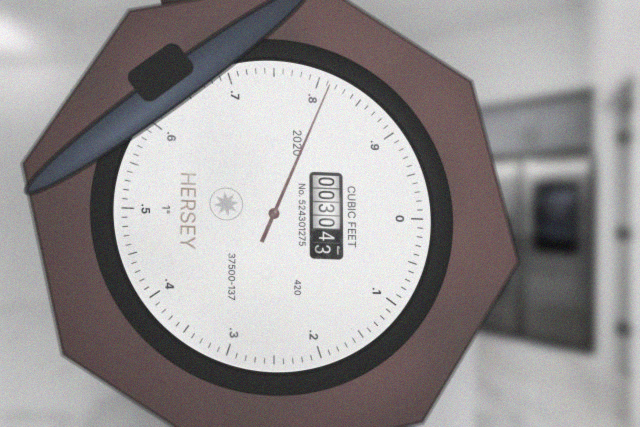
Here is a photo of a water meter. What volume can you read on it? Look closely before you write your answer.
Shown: 3042.81 ft³
